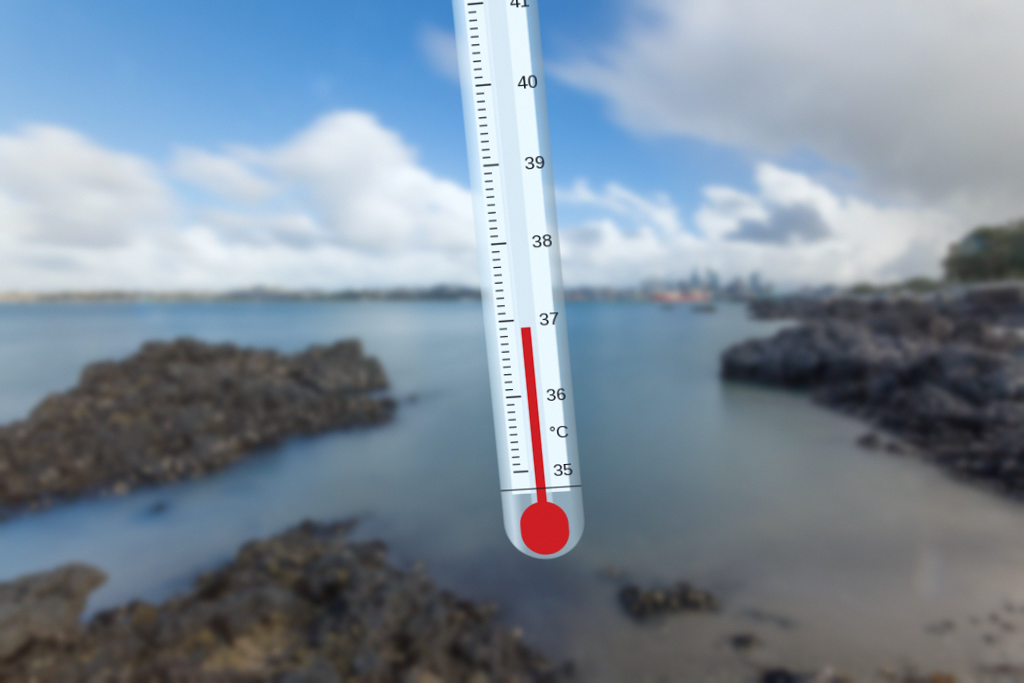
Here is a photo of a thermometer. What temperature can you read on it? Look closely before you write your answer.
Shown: 36.9 °C
